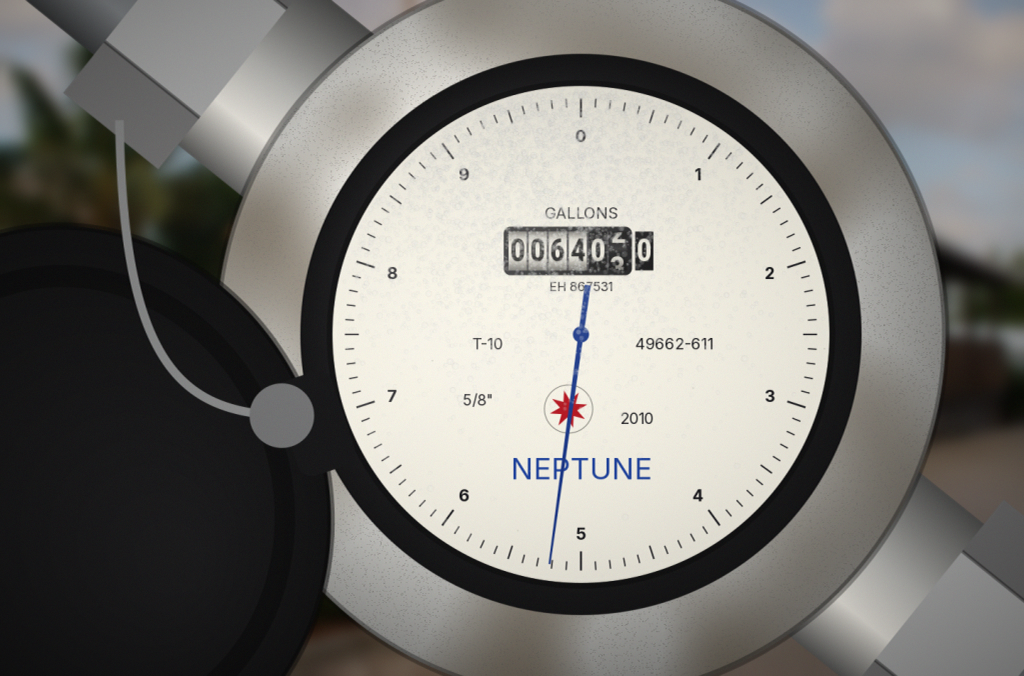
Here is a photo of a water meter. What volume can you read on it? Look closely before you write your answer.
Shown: 64025.2 gal
